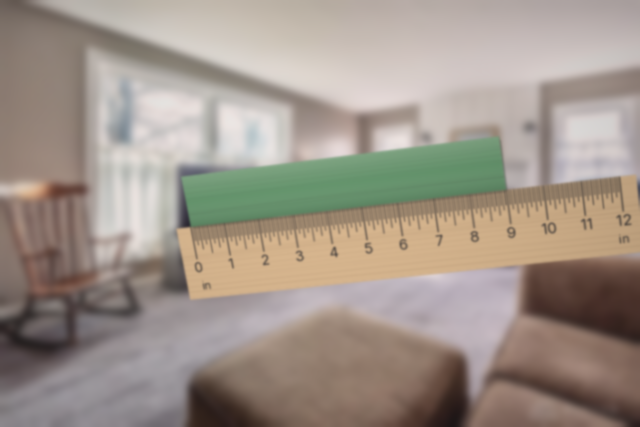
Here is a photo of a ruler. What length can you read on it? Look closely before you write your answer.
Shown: 9 in
